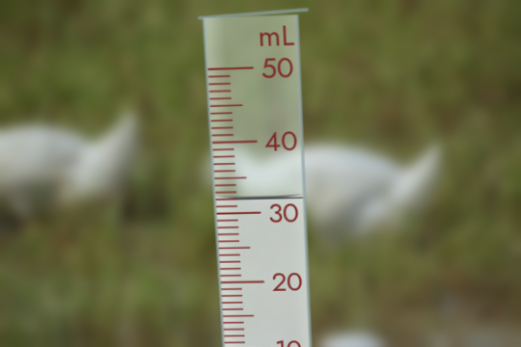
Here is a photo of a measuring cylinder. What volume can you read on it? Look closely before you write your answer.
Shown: 32 mL
